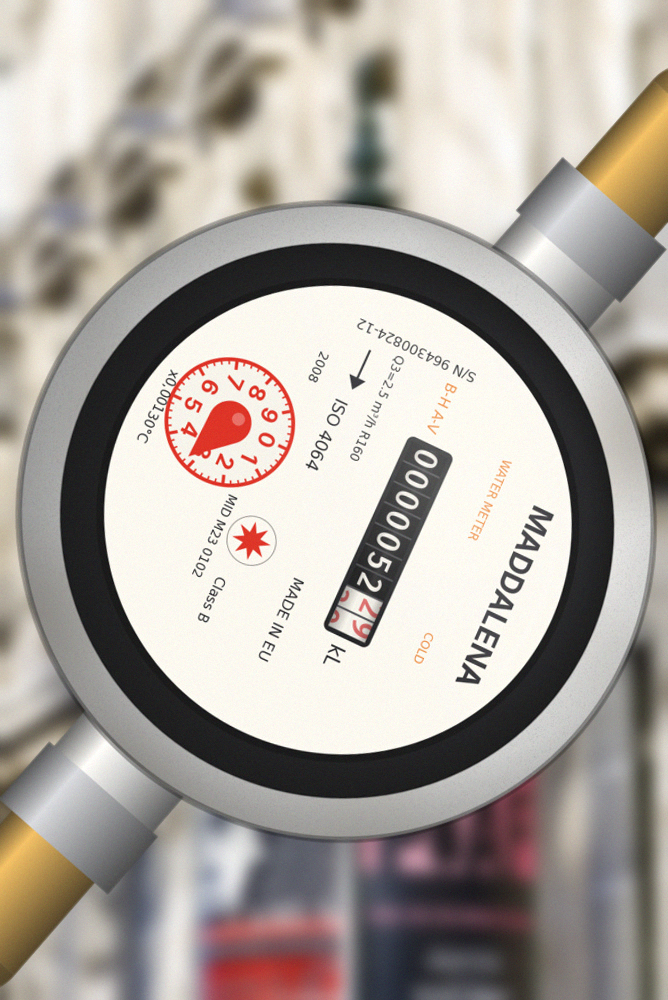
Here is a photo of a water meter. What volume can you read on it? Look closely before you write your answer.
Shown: 52.293 kL
